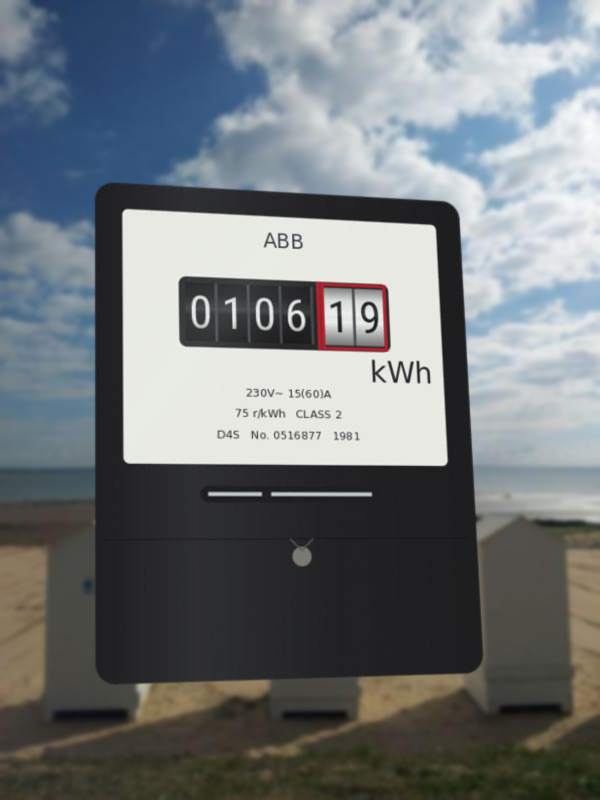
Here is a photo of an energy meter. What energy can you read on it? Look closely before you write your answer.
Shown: 106.19 kWh
